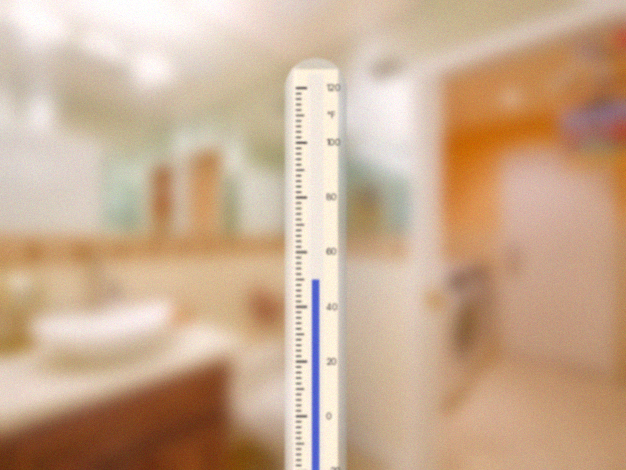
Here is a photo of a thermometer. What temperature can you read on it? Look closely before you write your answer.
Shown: 50 °F
